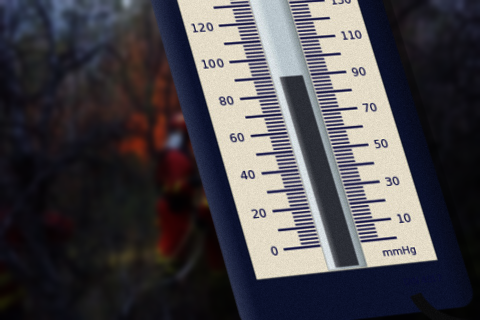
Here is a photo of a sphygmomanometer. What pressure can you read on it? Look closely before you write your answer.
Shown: 90 mmHg
